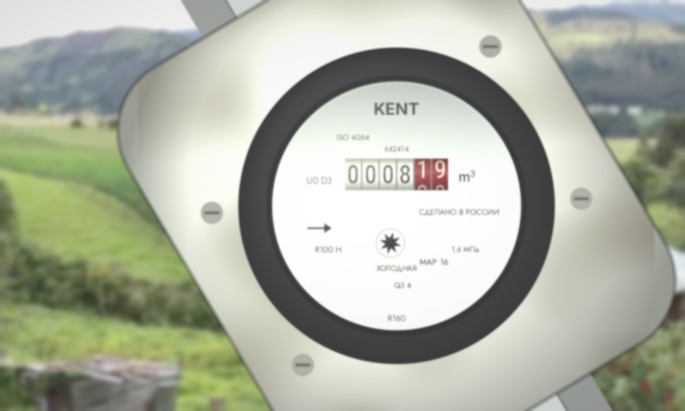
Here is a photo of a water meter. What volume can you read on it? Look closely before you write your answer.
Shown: 8.19 m³
